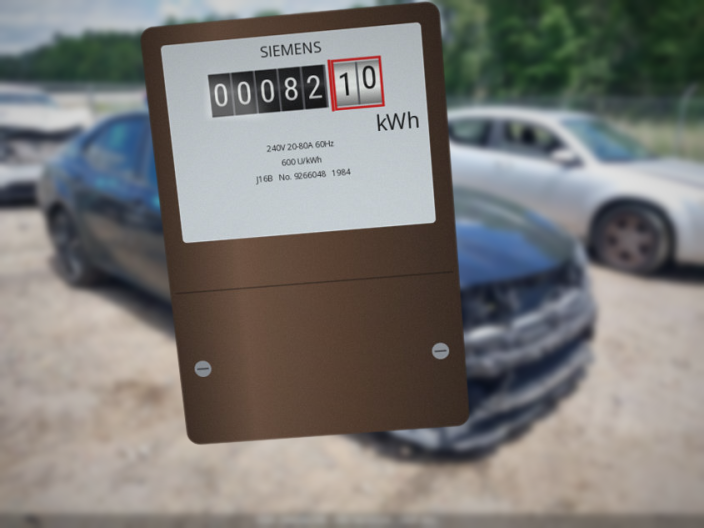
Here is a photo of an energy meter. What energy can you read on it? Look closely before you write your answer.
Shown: 82.10 kWh
